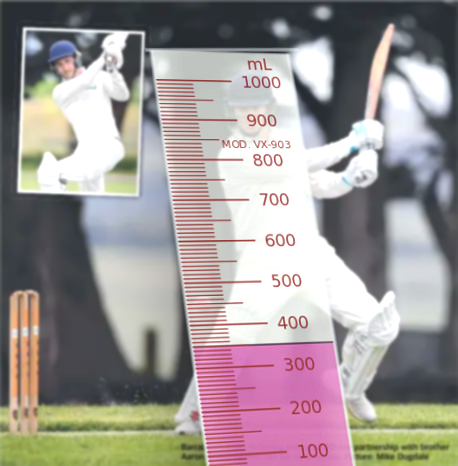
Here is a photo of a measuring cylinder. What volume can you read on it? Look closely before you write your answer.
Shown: 350 mL
